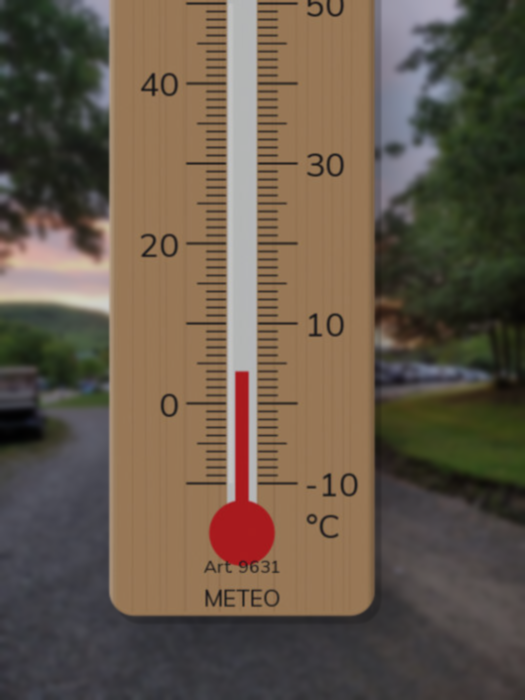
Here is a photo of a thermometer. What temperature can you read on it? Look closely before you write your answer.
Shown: 4 °C
